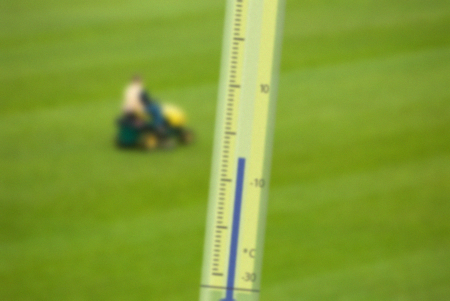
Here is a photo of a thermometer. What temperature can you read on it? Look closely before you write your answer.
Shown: -5 °C
